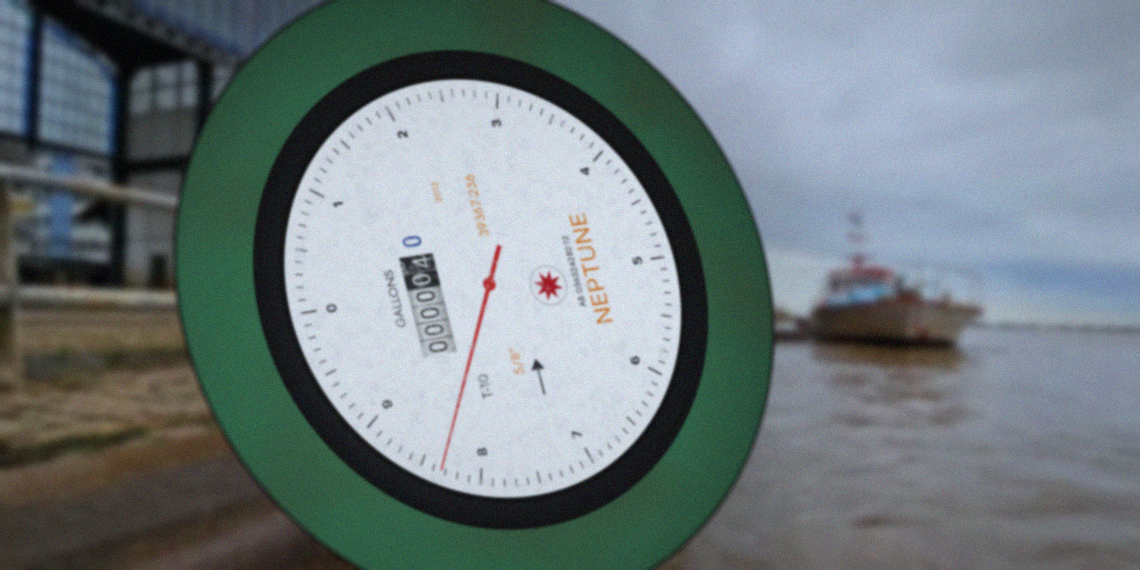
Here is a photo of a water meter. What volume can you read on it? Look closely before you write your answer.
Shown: 38.3 gal
